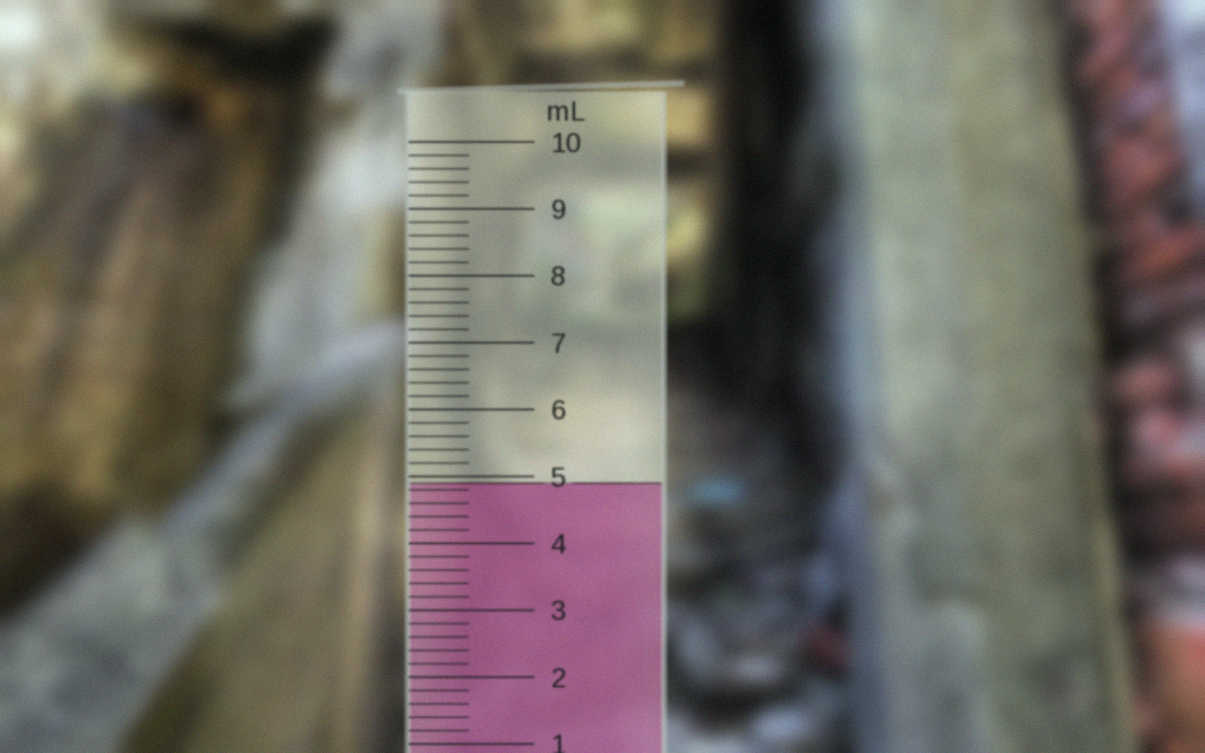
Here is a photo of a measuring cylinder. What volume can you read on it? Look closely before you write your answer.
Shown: 4.9 mL
